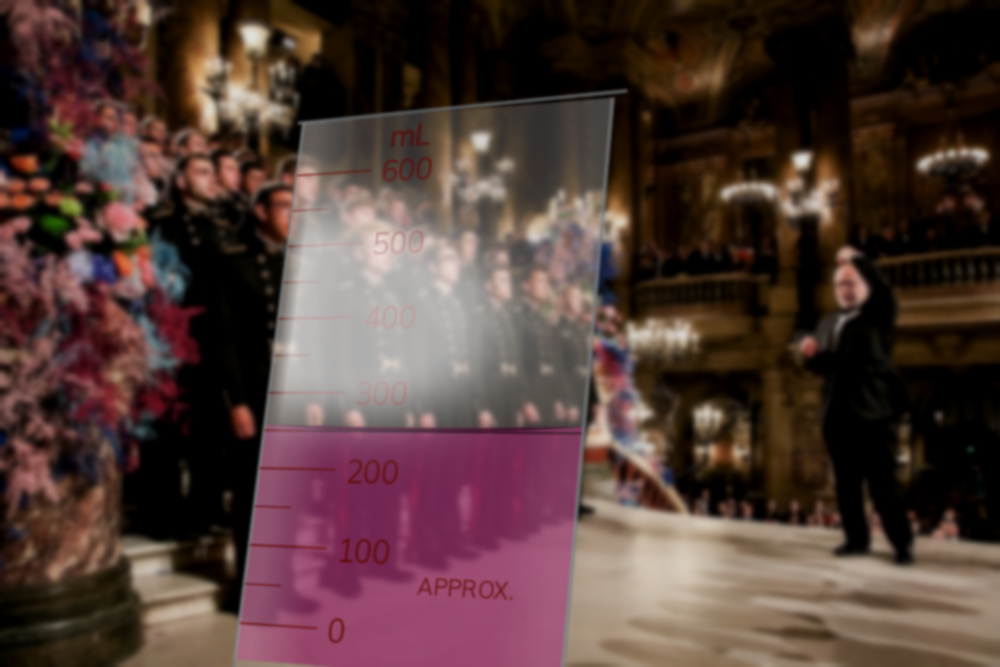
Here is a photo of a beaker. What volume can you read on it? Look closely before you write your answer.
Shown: 250 mL
